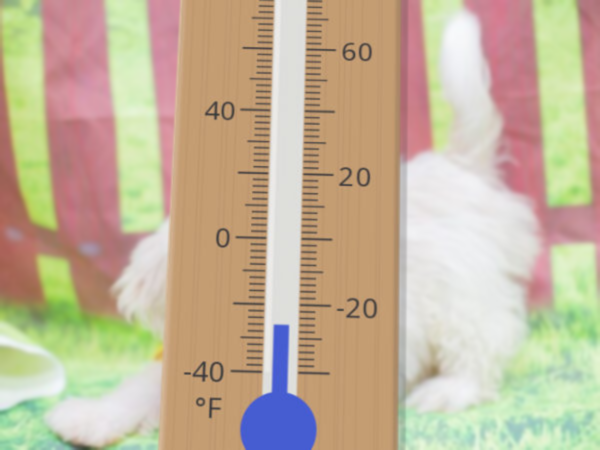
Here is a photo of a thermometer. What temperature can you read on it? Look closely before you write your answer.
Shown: -26 °F
